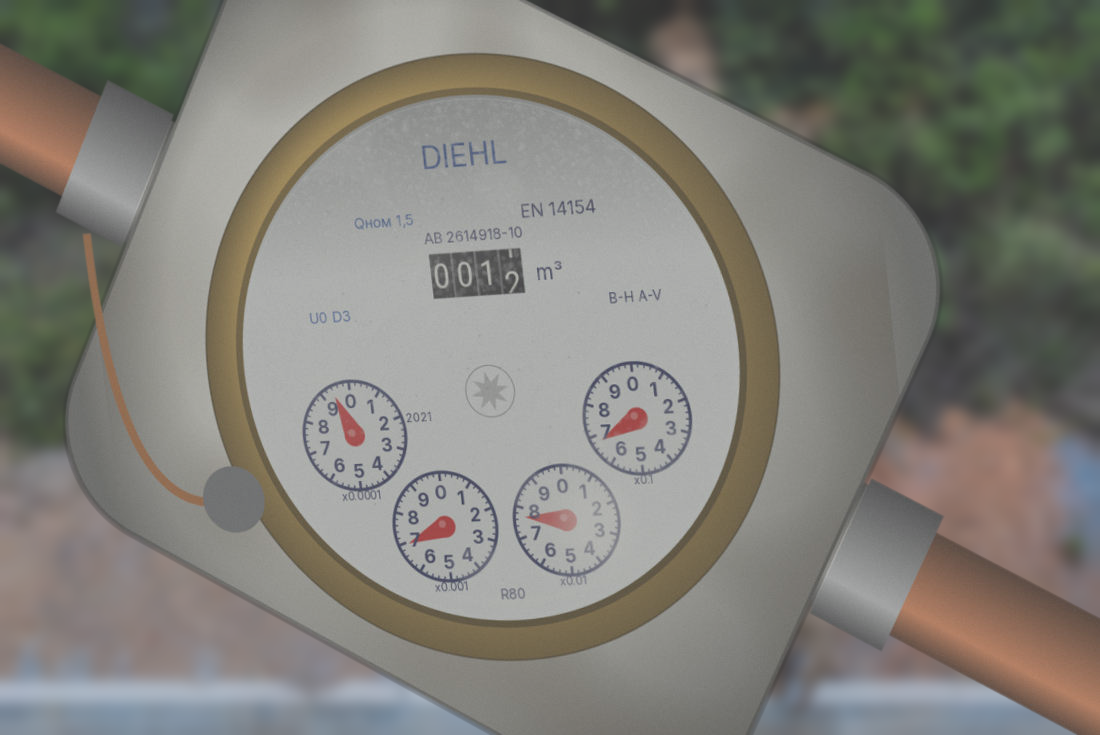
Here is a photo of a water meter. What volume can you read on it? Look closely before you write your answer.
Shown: 11.6769 m³
